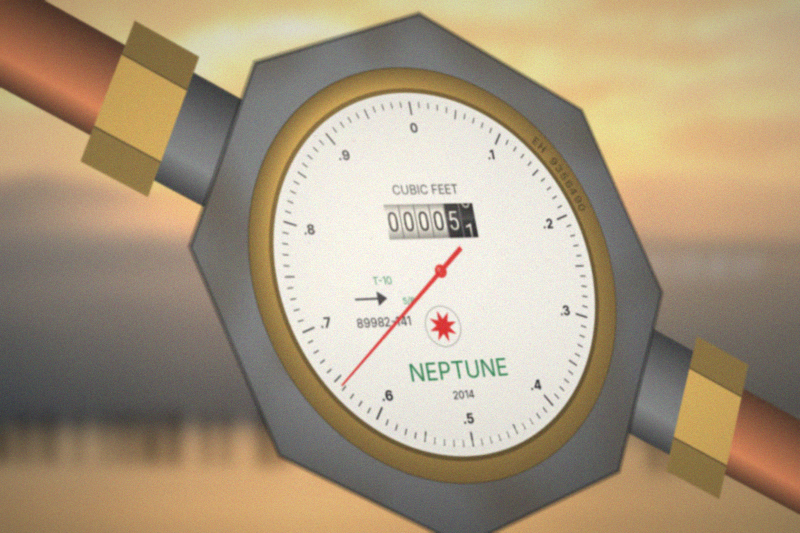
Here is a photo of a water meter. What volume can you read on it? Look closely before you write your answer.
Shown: 50.64 ft³
